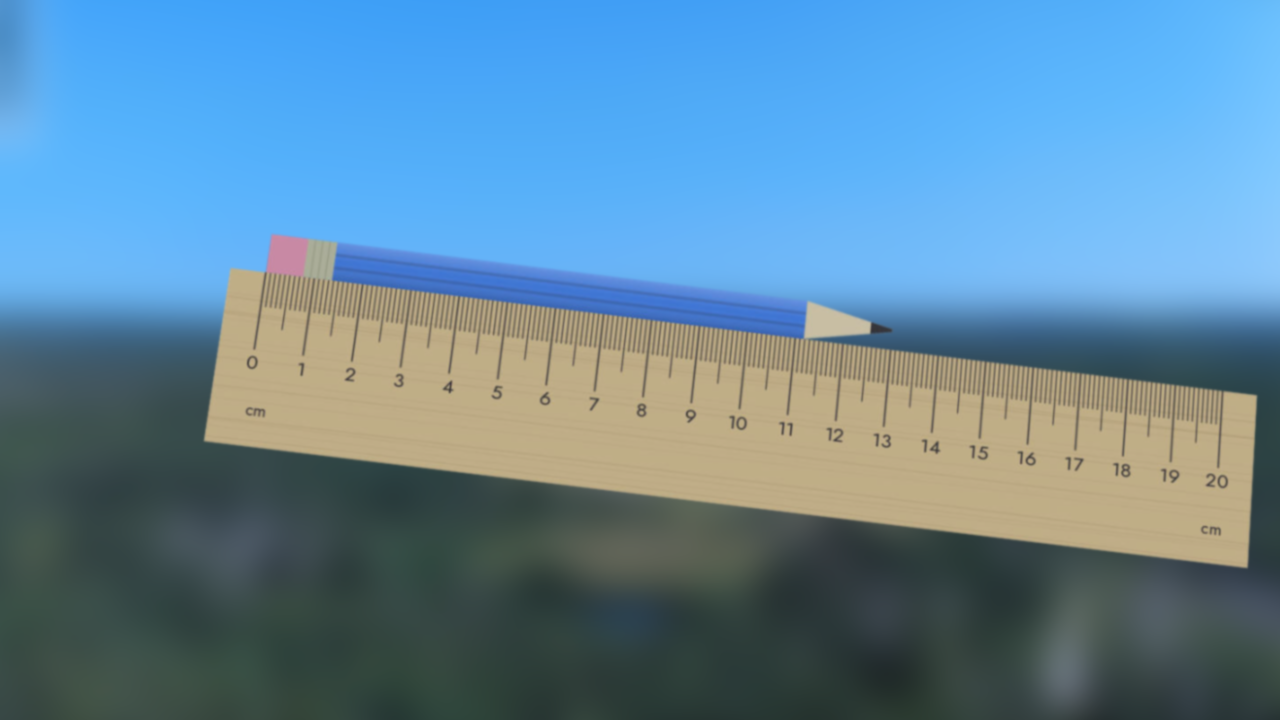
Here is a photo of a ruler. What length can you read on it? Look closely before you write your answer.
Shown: 13 cm
